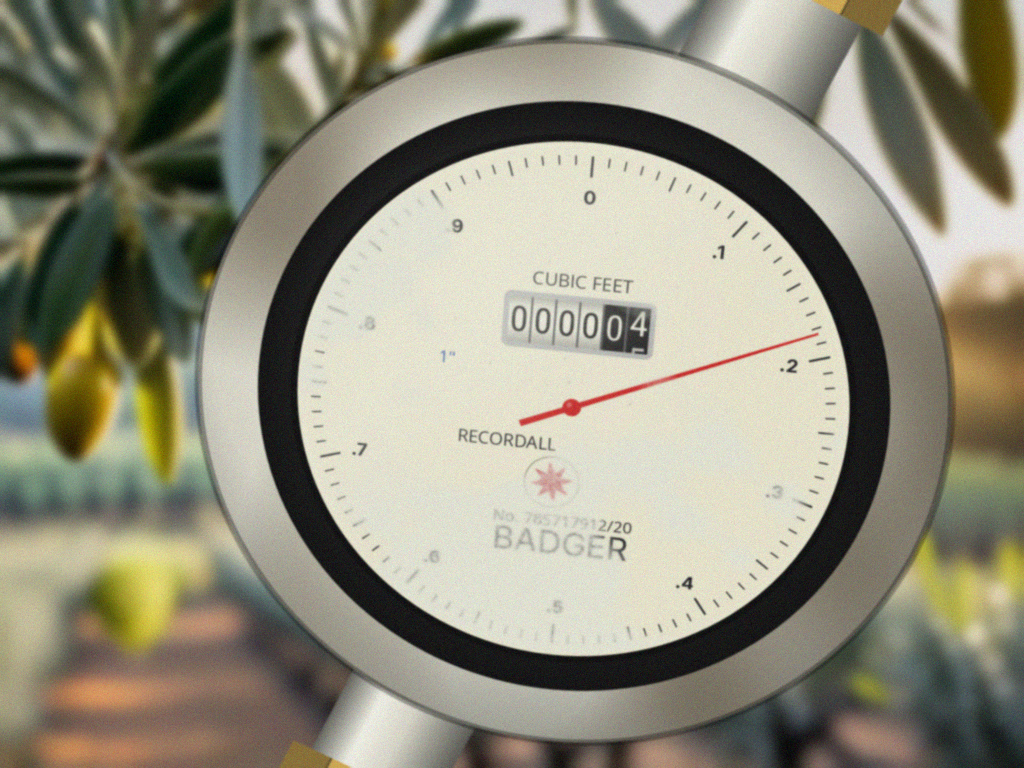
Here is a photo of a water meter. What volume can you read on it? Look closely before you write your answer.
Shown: 4.18 ft³
